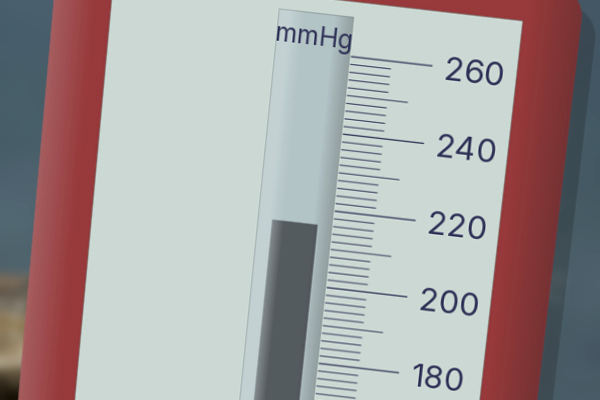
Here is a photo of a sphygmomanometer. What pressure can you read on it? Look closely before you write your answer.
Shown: 216 mmHg
